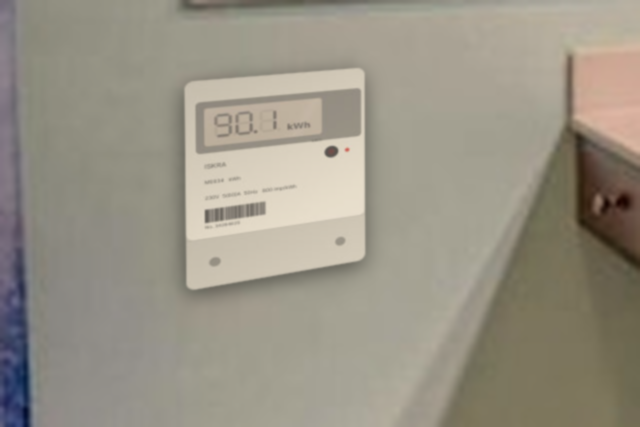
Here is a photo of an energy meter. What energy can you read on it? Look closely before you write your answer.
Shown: 90.1 kWh
